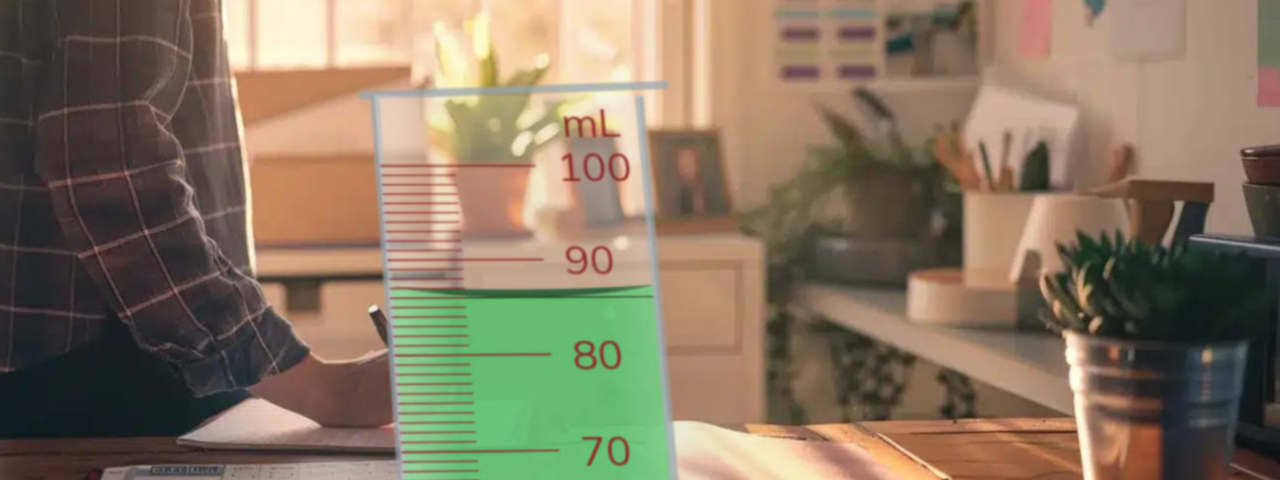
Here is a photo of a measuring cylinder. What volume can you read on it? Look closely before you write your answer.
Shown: 86 mL
